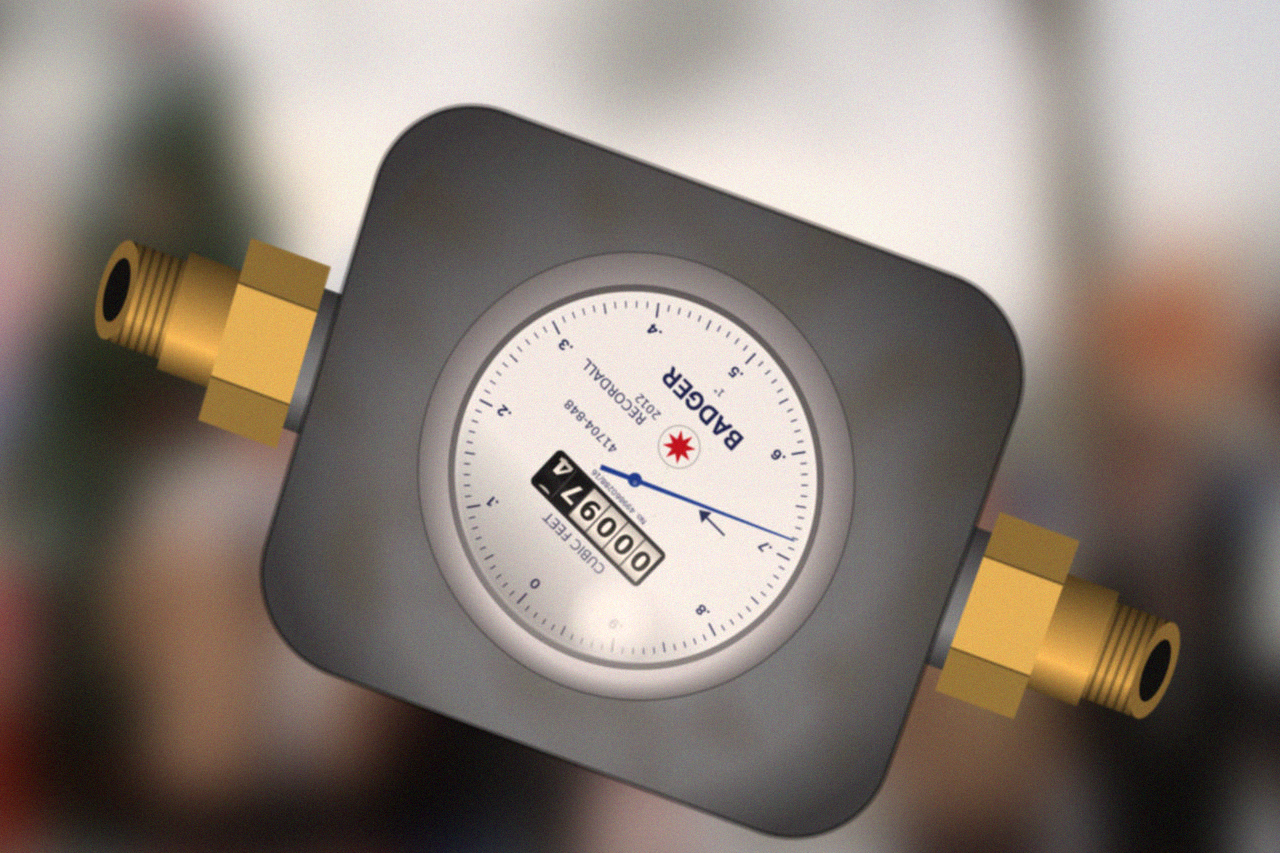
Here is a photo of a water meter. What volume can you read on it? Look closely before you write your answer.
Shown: 973.68 ft³
